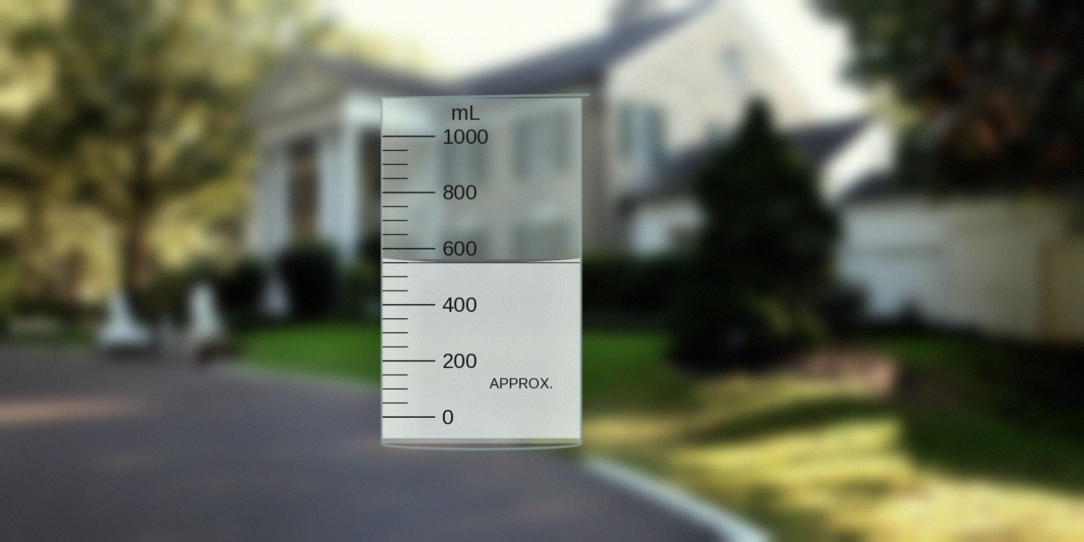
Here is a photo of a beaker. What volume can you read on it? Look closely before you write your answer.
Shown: 550 mL
